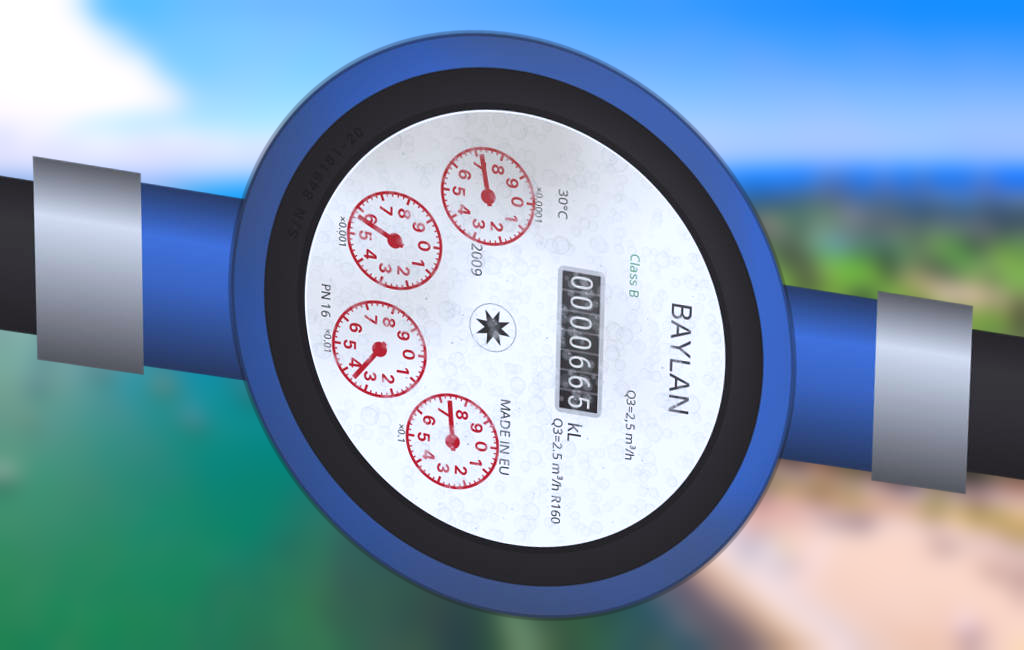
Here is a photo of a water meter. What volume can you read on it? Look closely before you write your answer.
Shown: 665.7357 kL
